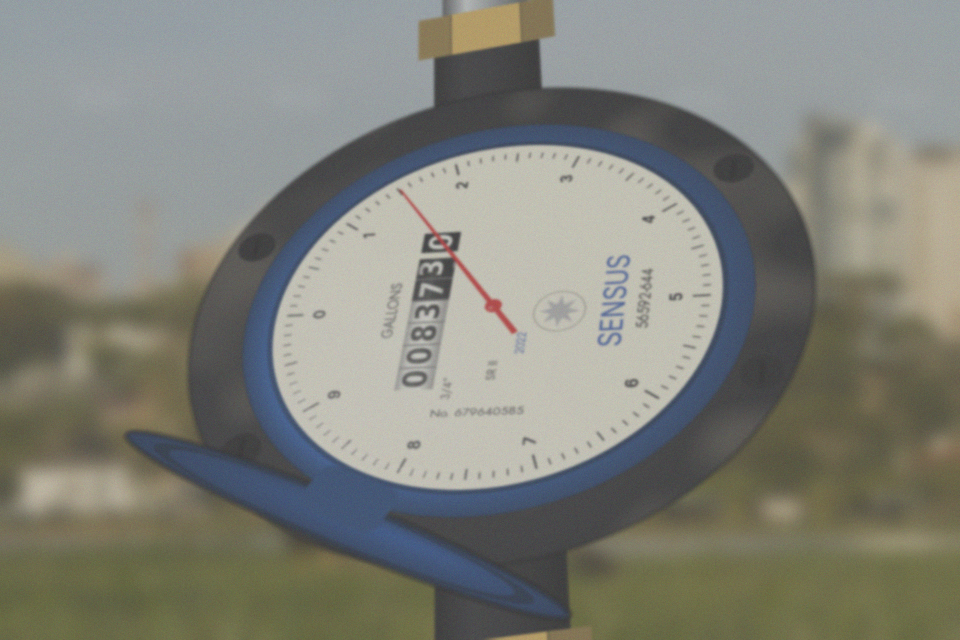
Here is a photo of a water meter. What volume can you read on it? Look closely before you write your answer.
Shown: 83731.5 gal
